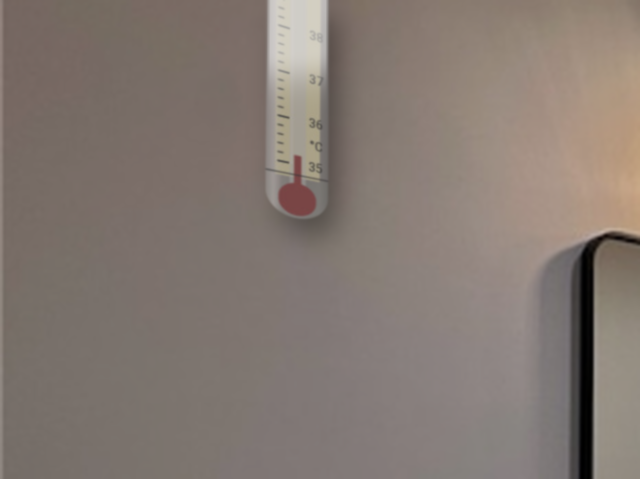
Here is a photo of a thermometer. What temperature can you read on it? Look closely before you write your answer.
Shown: 35.2 °C
